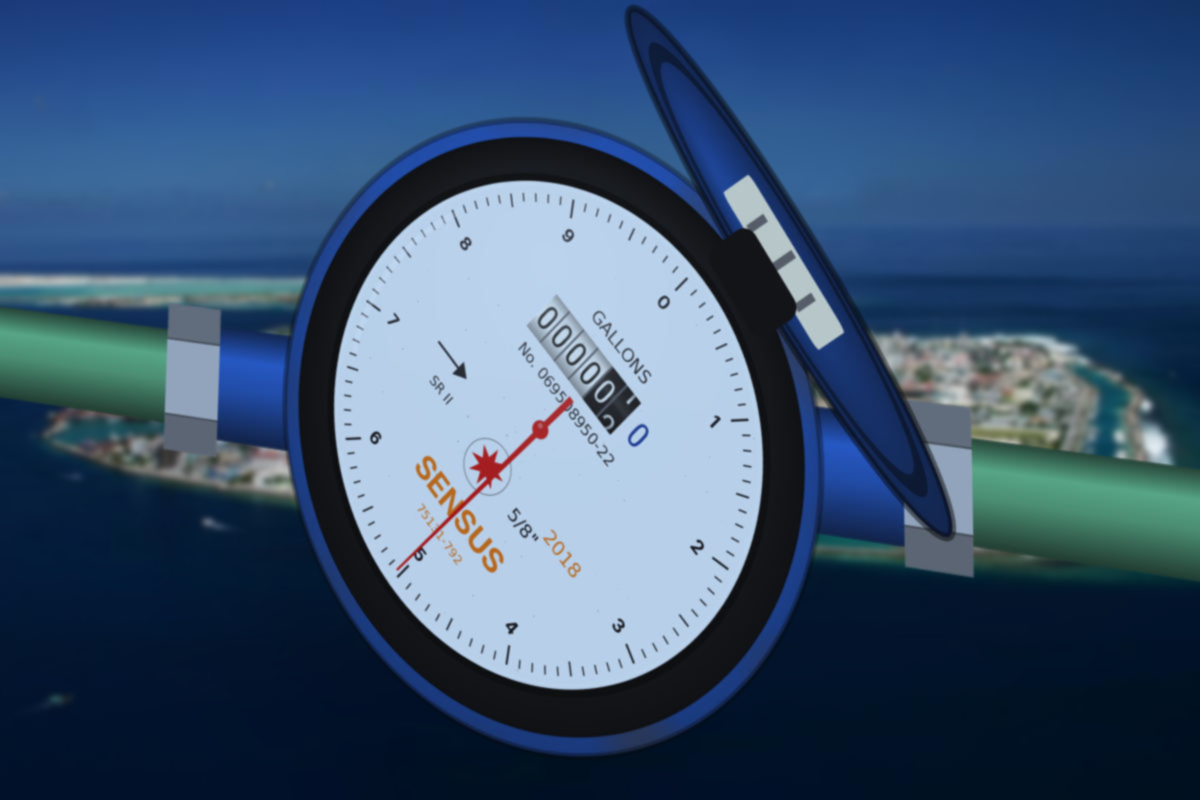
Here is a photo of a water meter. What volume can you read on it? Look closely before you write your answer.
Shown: 15.0 gal
